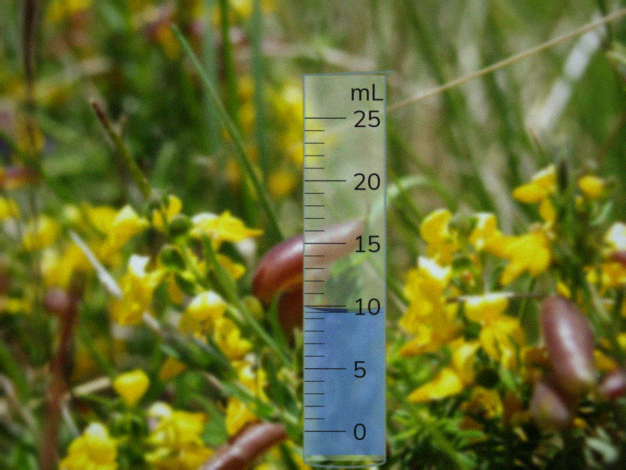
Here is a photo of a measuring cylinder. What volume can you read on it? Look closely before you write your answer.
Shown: 9.5 mL
